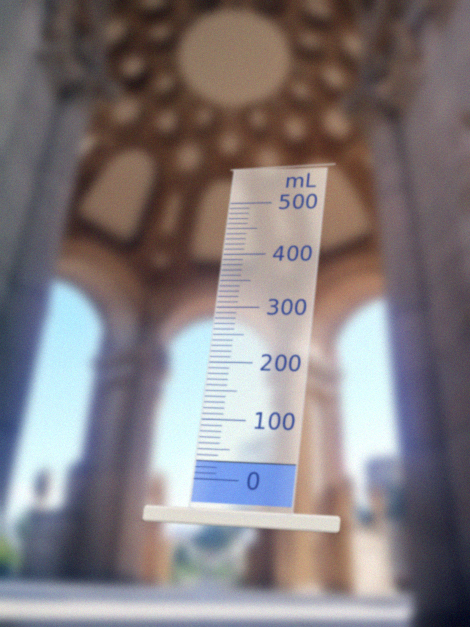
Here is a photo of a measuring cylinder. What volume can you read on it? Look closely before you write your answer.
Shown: 30 mL
